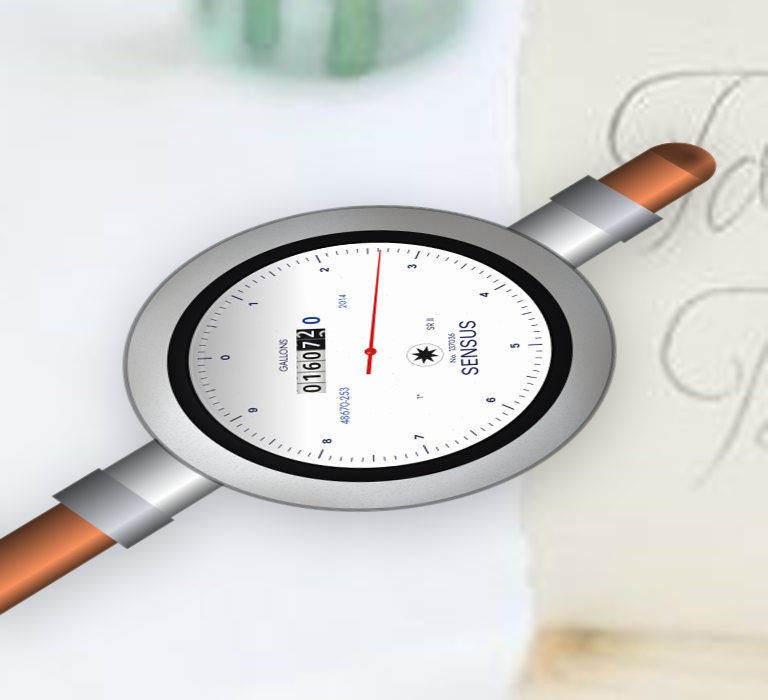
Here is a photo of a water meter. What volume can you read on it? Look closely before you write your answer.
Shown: 160722.6 gal
